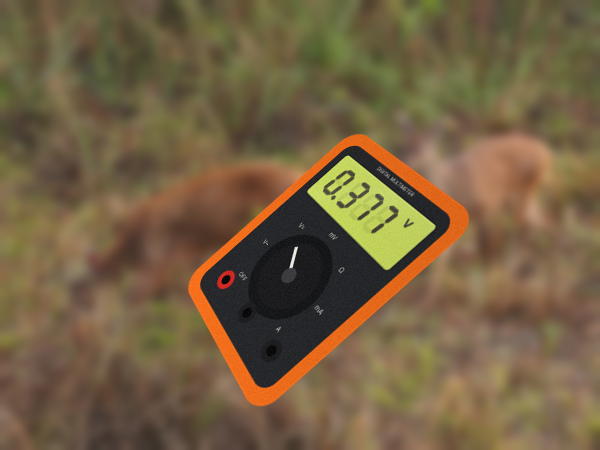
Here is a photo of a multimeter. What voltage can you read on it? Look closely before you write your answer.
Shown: 0.377 V
